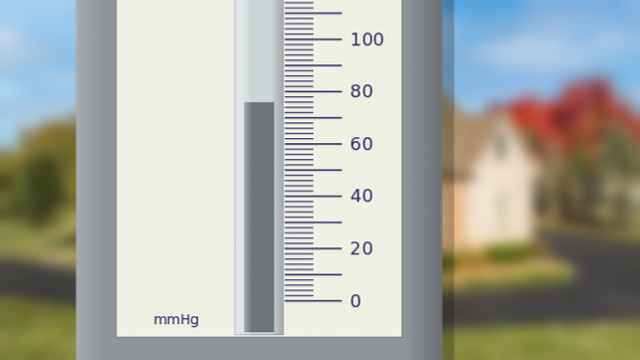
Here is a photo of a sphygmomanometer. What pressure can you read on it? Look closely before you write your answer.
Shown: 76 mmHg
